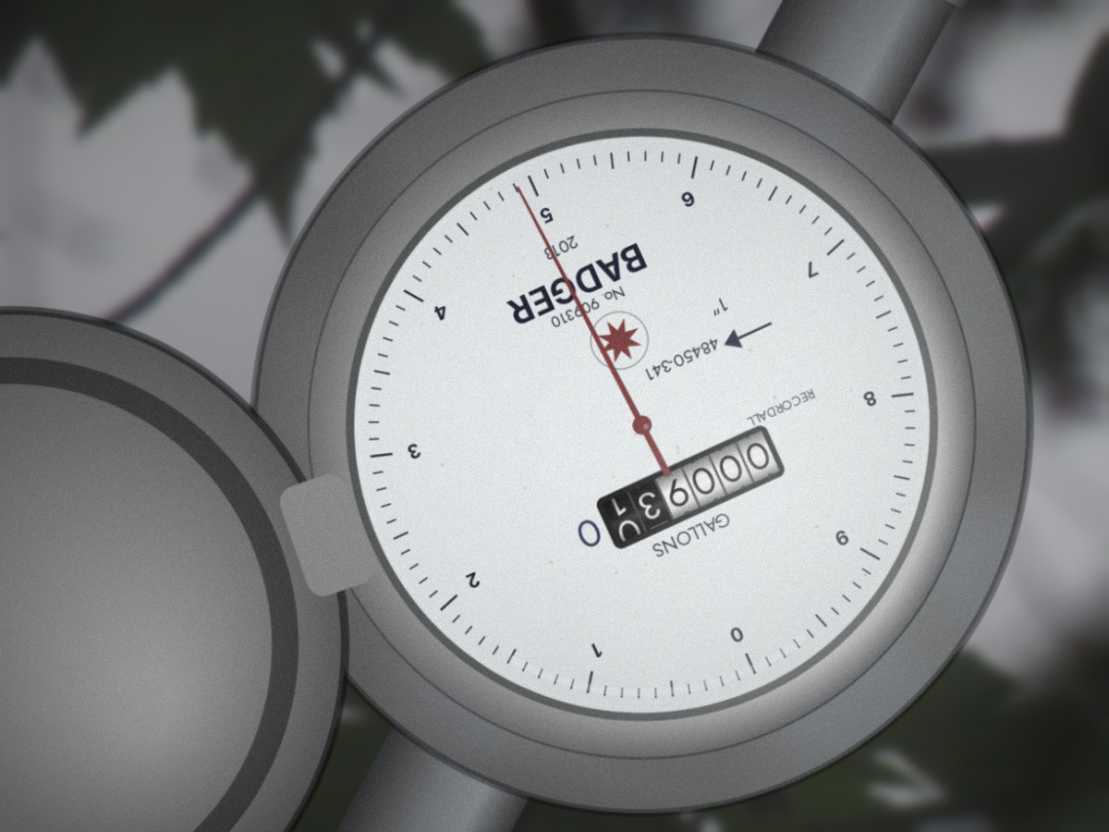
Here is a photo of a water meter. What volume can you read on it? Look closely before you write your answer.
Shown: 9304.9 gal
